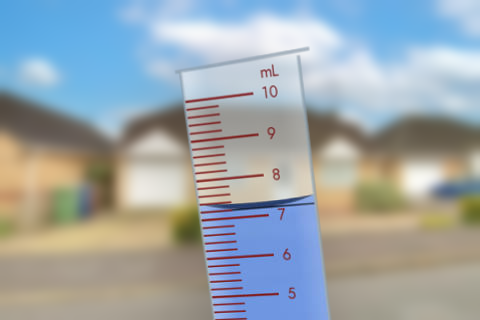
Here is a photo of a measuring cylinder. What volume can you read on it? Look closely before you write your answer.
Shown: 7.2 mL
